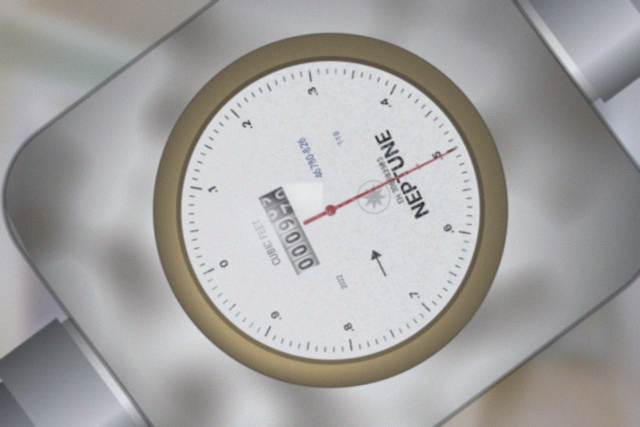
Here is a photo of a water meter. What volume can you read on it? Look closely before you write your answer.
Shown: 969.50 ft³
